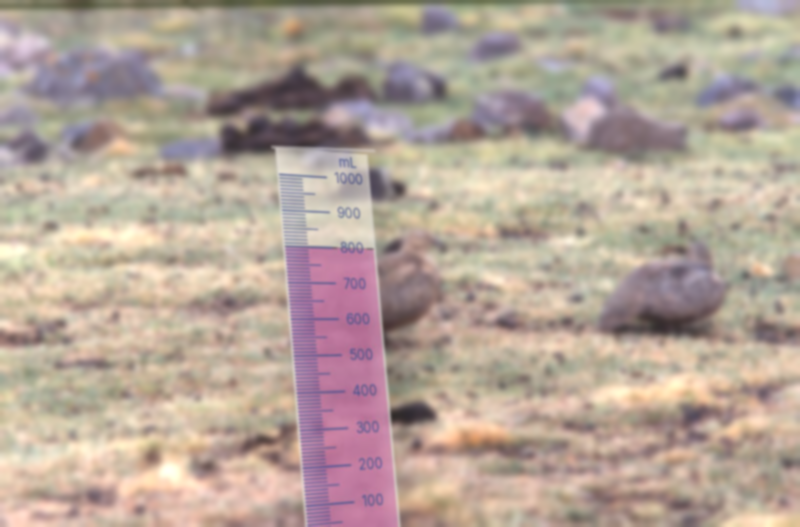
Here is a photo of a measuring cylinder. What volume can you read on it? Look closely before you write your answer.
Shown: 800 mL
